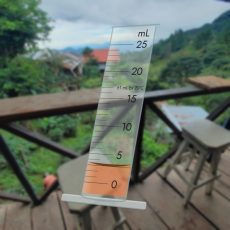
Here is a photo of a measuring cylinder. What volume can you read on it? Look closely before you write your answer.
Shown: 3 mL
